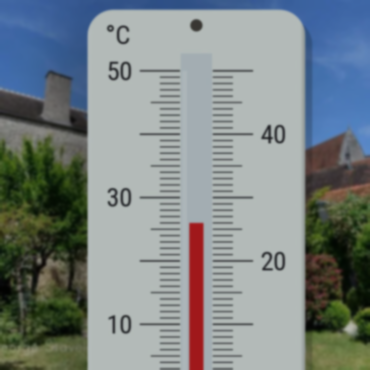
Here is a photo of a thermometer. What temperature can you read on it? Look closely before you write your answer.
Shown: 26 °C
